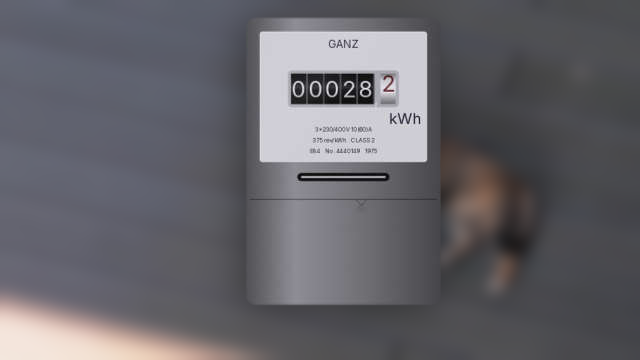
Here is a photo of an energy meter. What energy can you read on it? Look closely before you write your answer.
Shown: 28.2 kWh
